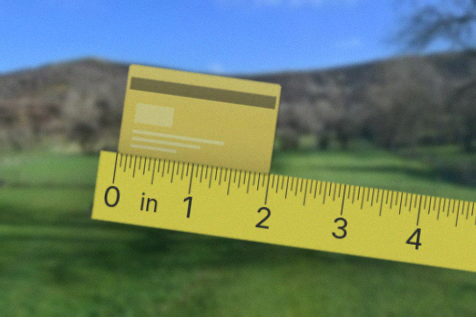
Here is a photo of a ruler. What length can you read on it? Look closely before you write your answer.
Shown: 2 in
